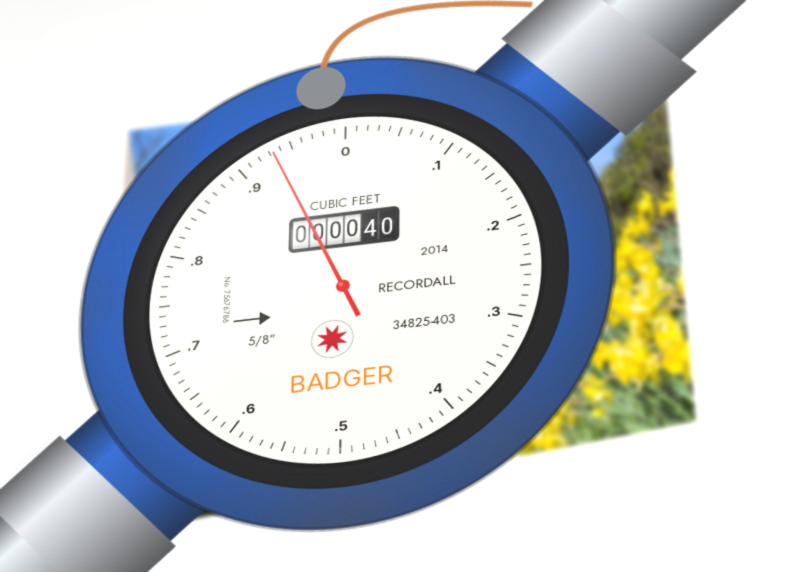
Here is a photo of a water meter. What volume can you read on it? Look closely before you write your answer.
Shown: 39.93 ft³
